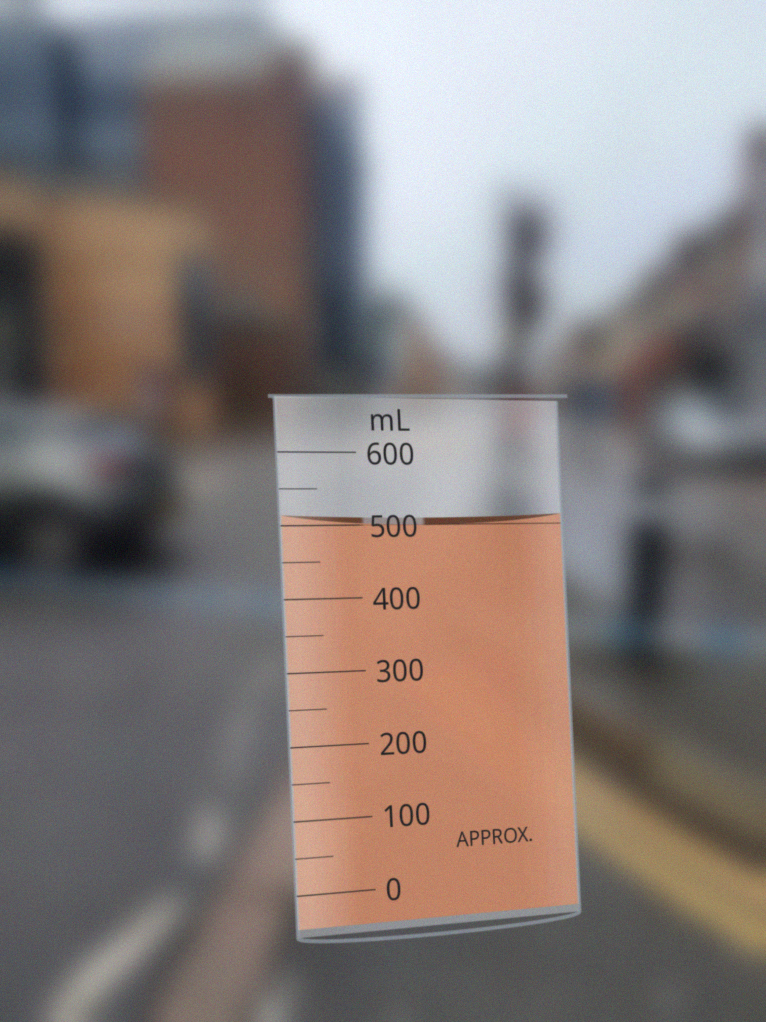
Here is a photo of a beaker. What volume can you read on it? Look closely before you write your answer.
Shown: 500 mL
